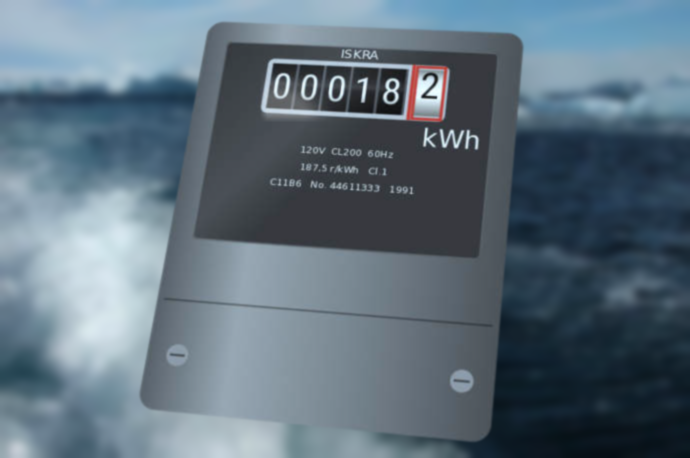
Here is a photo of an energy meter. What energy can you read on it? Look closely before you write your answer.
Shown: 18.2 kWh
